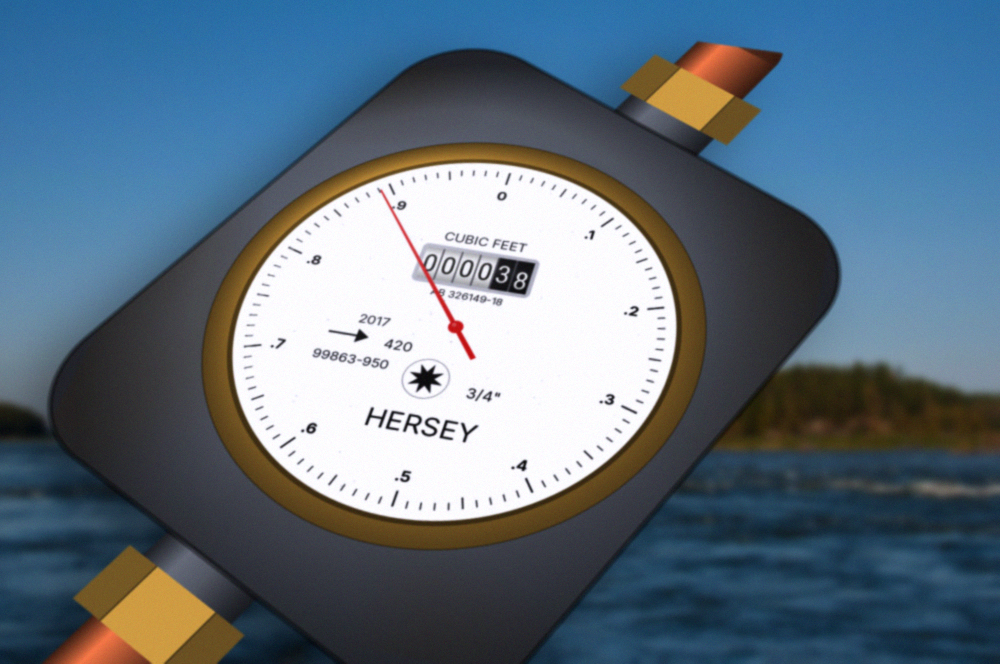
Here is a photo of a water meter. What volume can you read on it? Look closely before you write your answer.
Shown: 37.89 ft³
